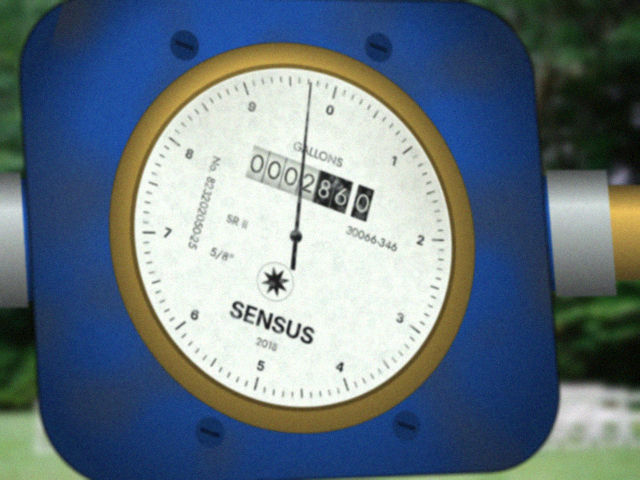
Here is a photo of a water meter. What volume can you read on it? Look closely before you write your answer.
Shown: 2859.7 gal
